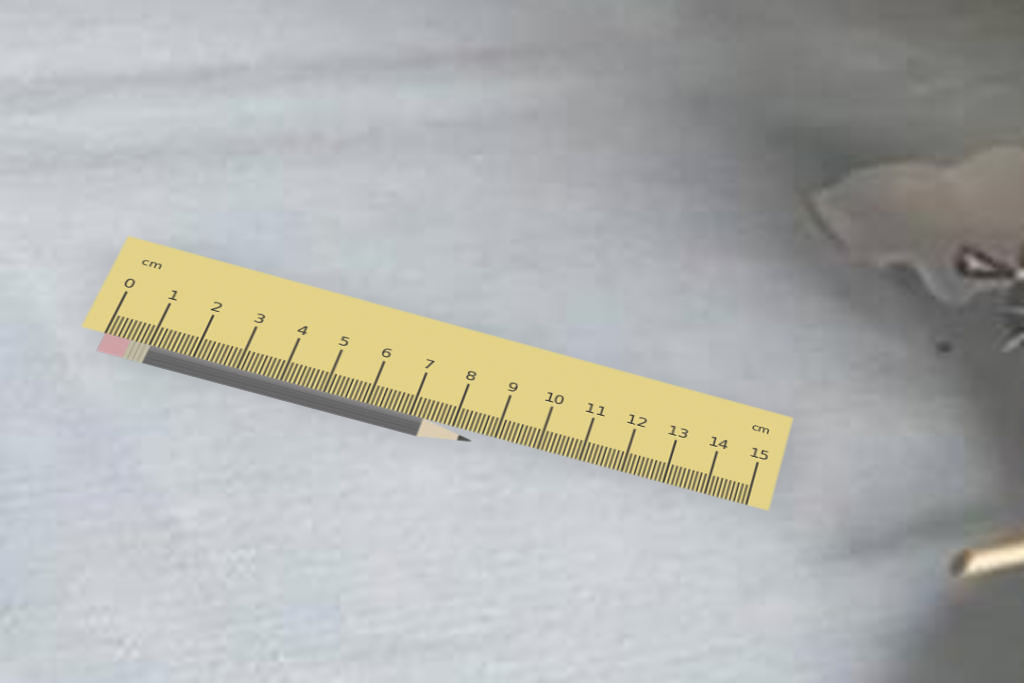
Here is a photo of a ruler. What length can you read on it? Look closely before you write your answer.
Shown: 8.5 cm
